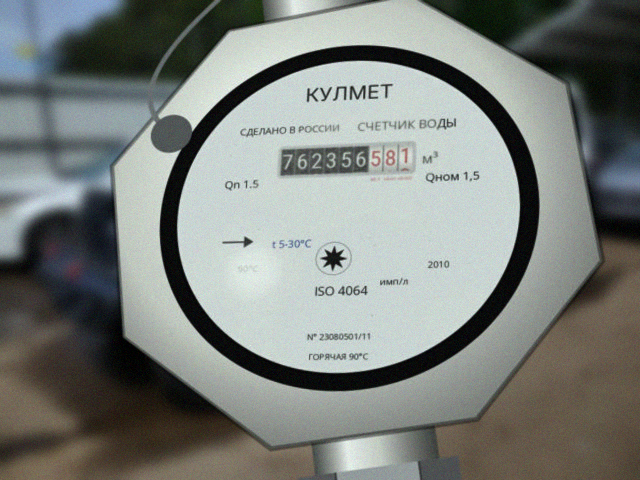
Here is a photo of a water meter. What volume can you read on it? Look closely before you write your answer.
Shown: 762356.581 m³
